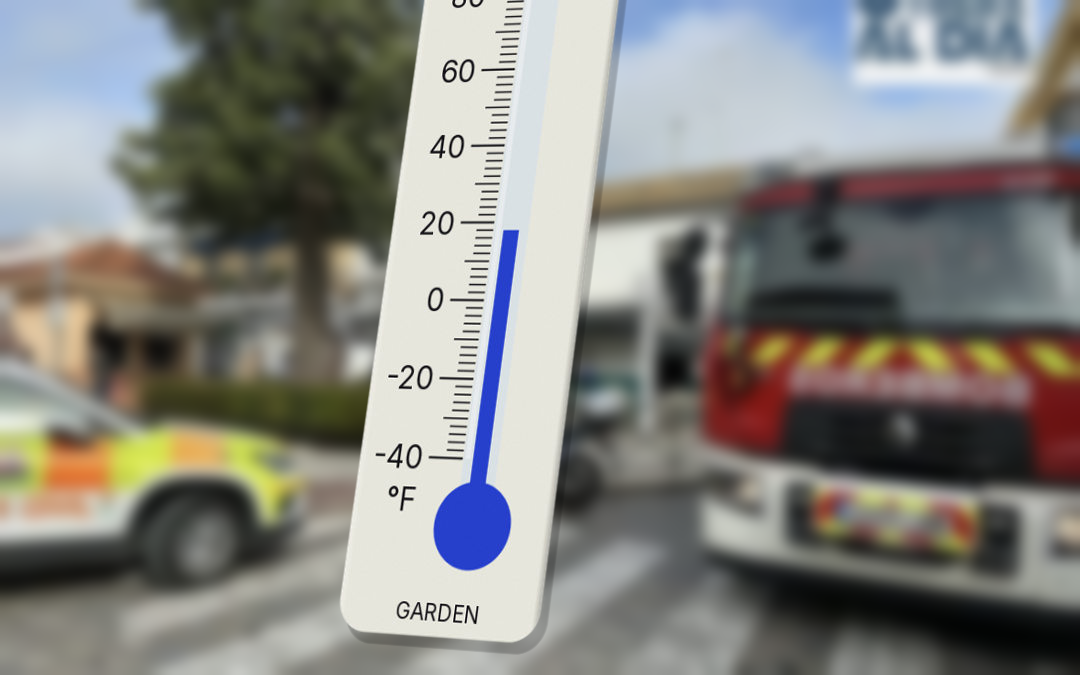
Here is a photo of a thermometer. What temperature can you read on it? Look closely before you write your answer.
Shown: 18 °F
